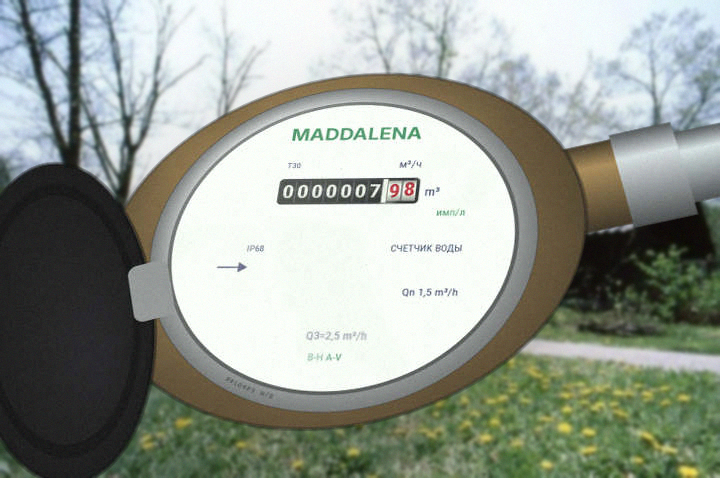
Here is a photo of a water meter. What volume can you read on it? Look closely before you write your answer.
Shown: 7.98 m³
